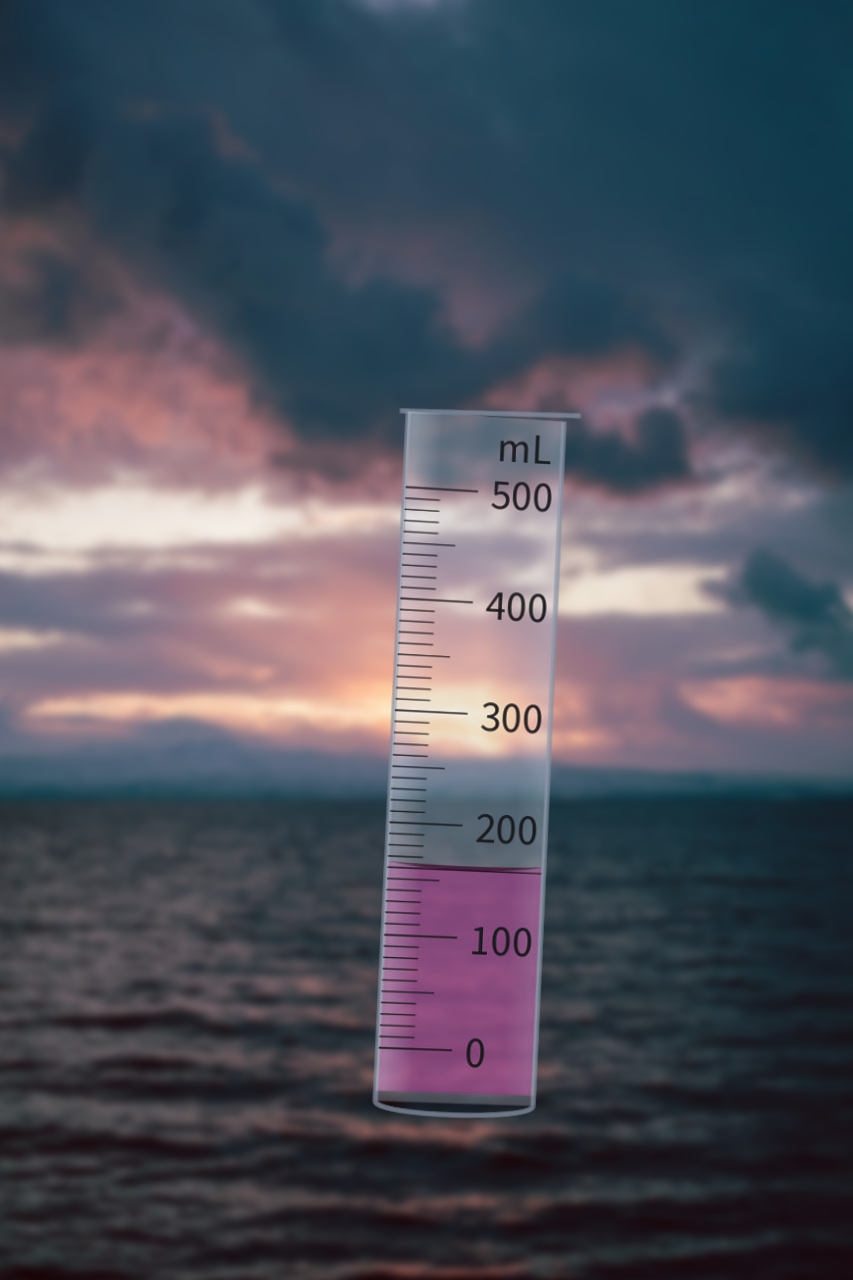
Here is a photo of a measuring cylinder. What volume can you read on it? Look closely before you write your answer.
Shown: 160 mL
